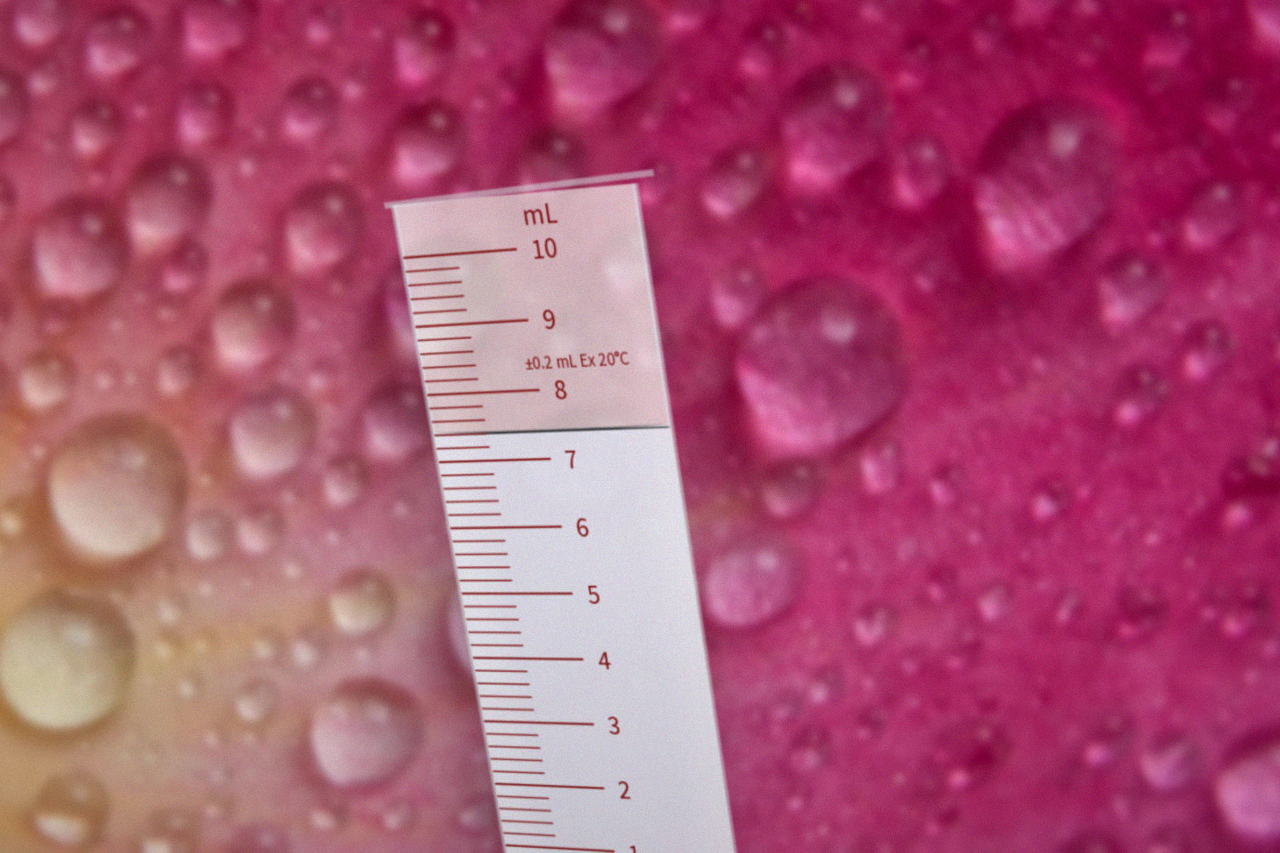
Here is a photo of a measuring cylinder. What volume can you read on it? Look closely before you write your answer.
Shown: 7.4 mL
